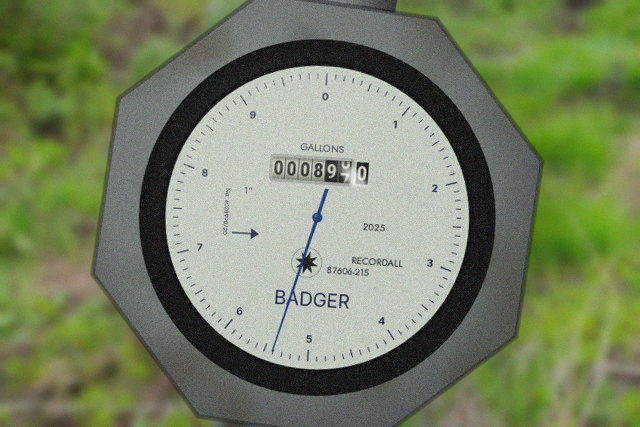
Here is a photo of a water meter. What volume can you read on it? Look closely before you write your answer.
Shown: 8965.4 gal
